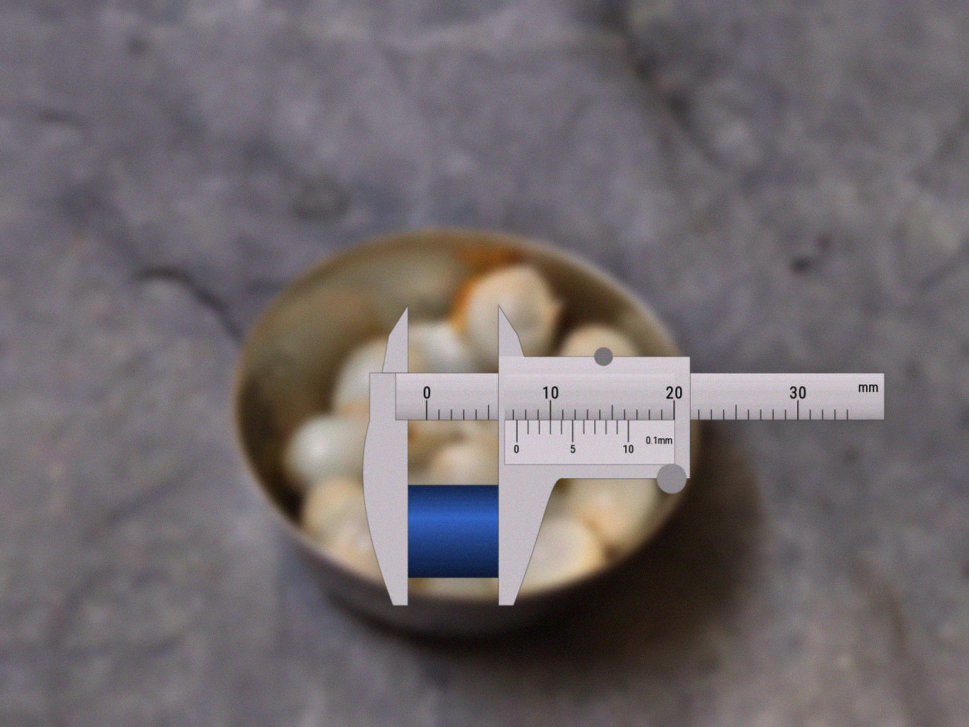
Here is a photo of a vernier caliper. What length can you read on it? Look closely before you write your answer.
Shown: 7.3 mm
